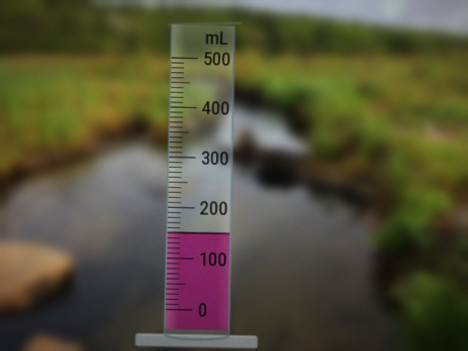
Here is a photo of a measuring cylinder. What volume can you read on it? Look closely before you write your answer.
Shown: 150 mL
